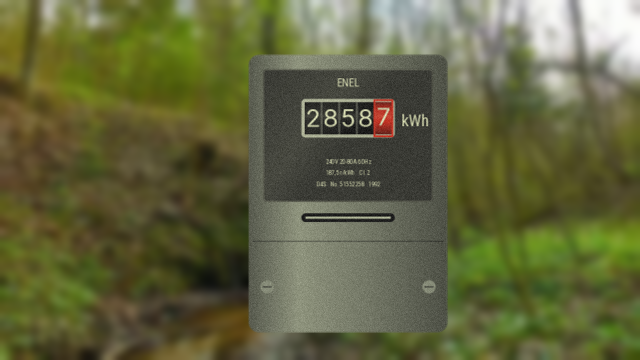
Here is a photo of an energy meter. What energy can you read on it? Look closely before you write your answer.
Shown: 2858.7 kWh
